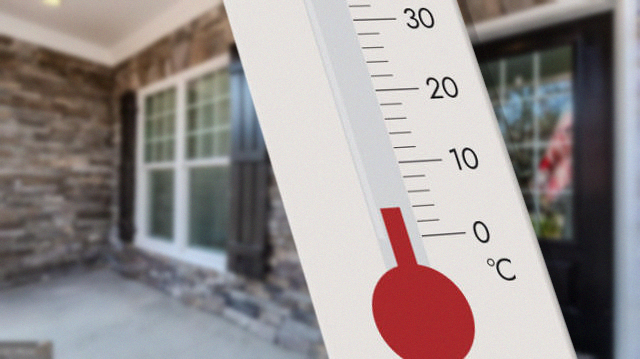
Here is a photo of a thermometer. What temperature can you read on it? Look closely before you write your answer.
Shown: 4 °C
